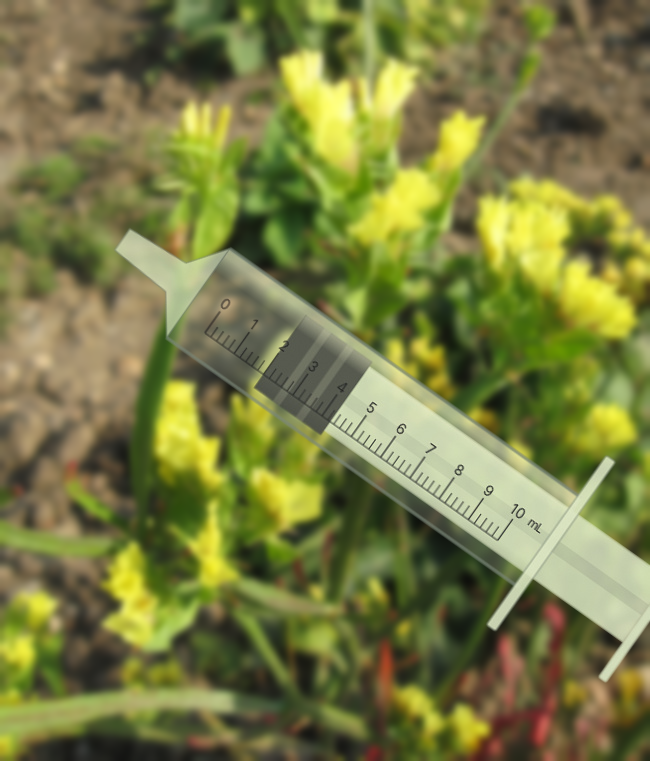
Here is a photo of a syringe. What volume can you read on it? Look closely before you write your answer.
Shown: 2 mL
